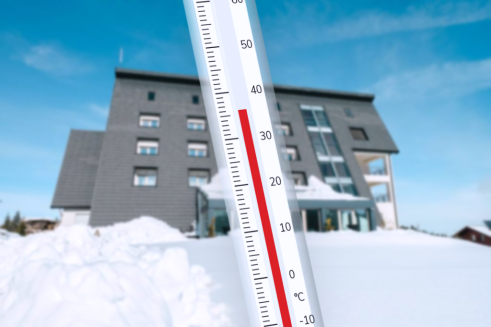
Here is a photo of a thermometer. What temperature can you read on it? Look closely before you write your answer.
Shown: 36 °C
